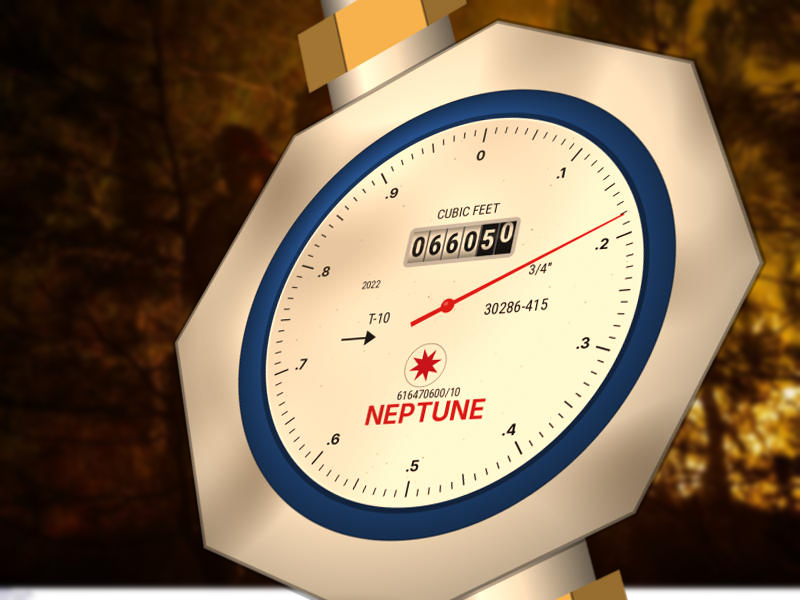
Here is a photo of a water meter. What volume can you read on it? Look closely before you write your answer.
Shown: 66050.18 ft³
